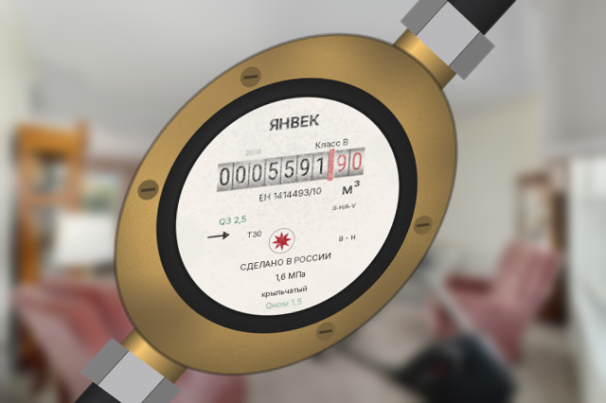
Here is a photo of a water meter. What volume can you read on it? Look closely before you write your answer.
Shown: 5591.90 m³
